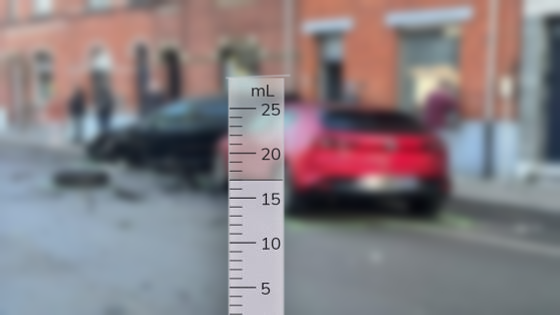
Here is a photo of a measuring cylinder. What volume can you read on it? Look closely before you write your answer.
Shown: 17 mL
